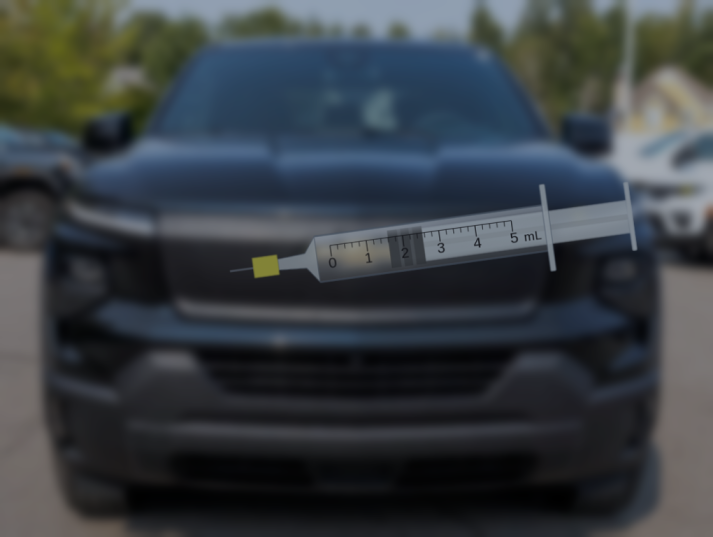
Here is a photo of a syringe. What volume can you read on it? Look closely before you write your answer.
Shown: 1.6 mL
